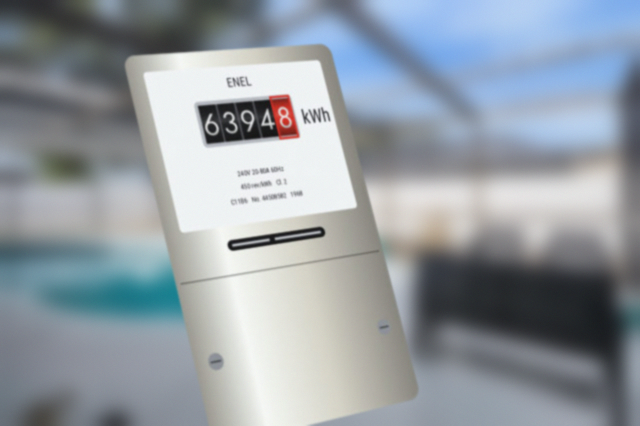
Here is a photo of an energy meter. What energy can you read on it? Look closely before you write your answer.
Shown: 6394.8 kWh
